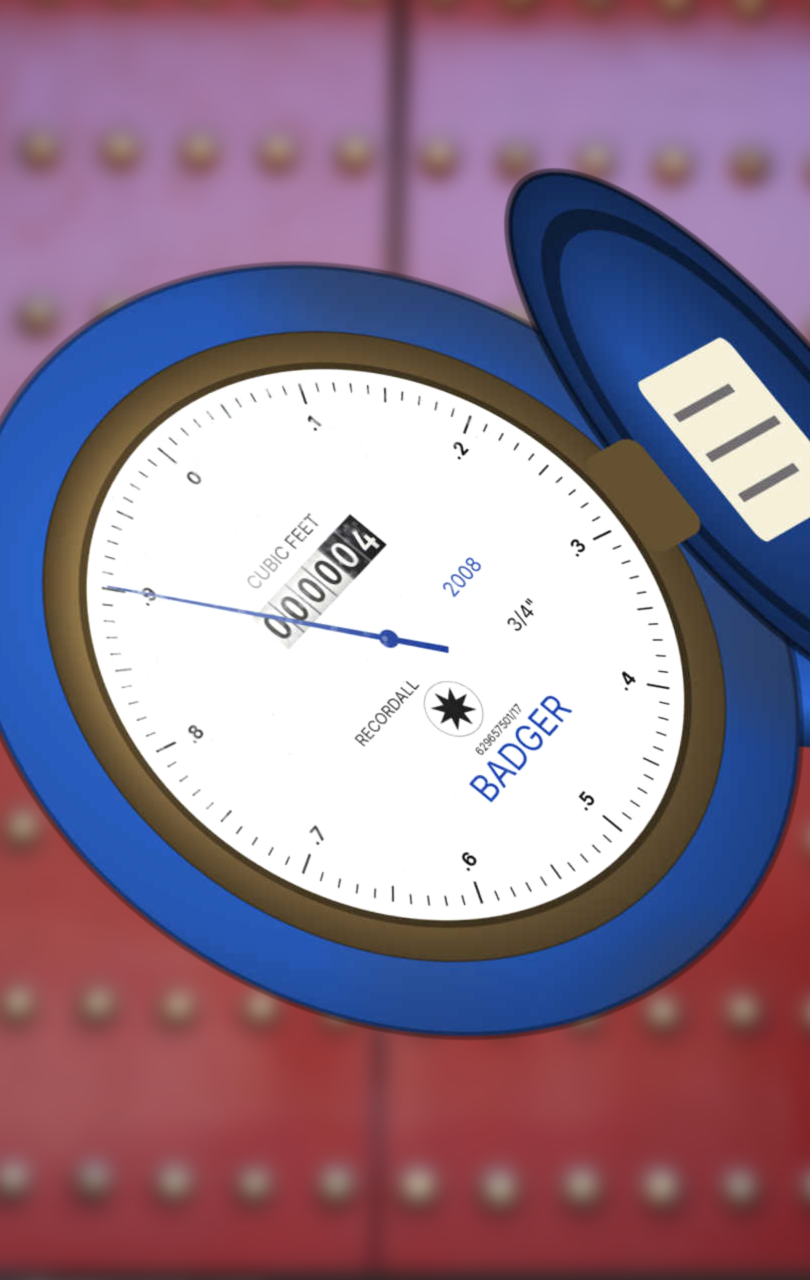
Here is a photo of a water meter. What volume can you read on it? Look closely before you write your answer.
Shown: 3.90 ft³
